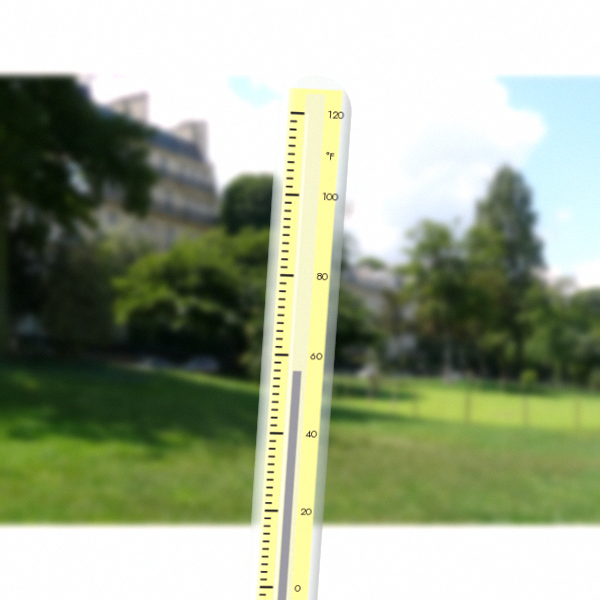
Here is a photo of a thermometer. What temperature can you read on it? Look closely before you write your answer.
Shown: 56 °F
